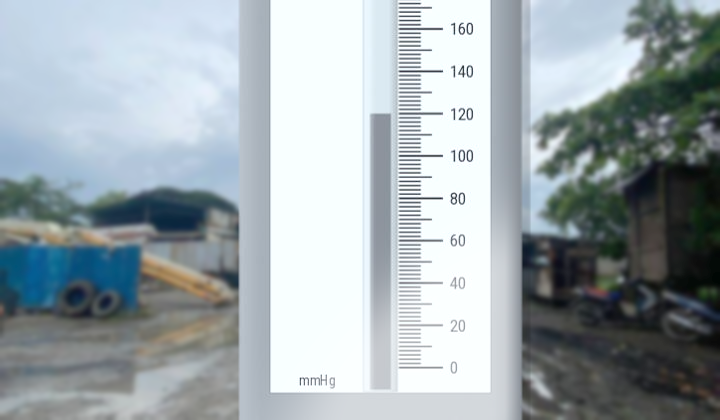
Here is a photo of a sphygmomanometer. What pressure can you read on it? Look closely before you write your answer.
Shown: 120 mmHg
